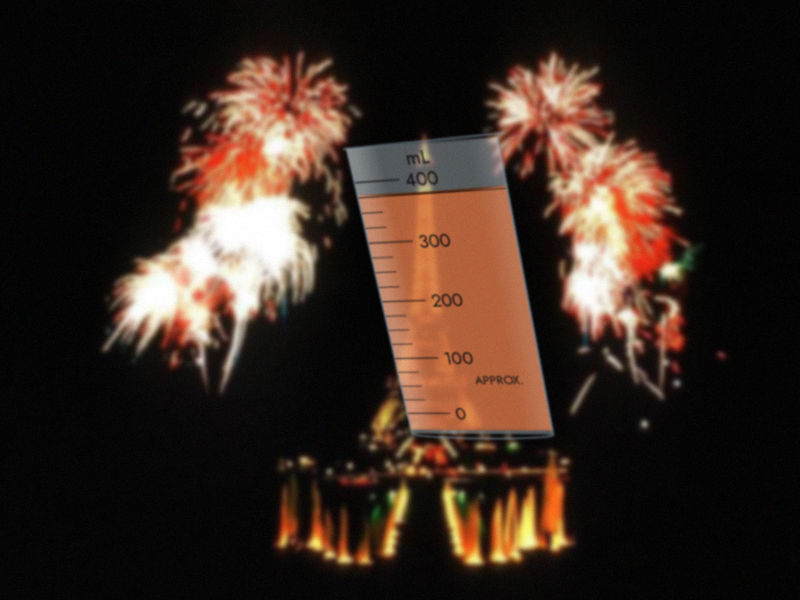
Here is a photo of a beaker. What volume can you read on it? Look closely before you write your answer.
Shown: 375 mL
